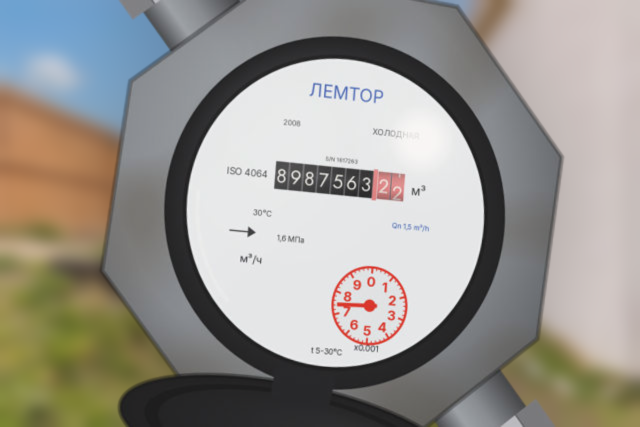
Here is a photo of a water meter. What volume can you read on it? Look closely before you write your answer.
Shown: 8987563.217 m³
